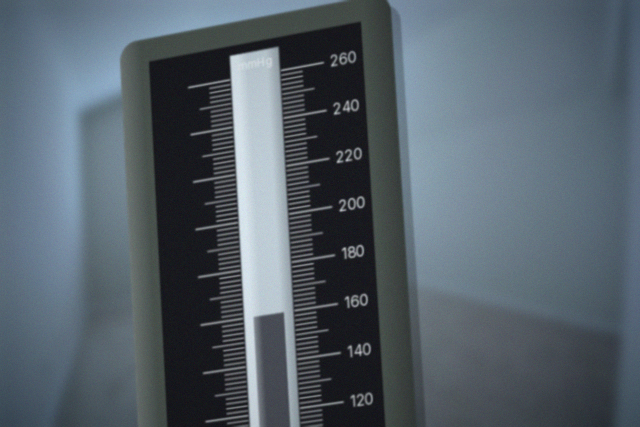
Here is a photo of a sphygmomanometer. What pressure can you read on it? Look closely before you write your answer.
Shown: 160 mmHg
